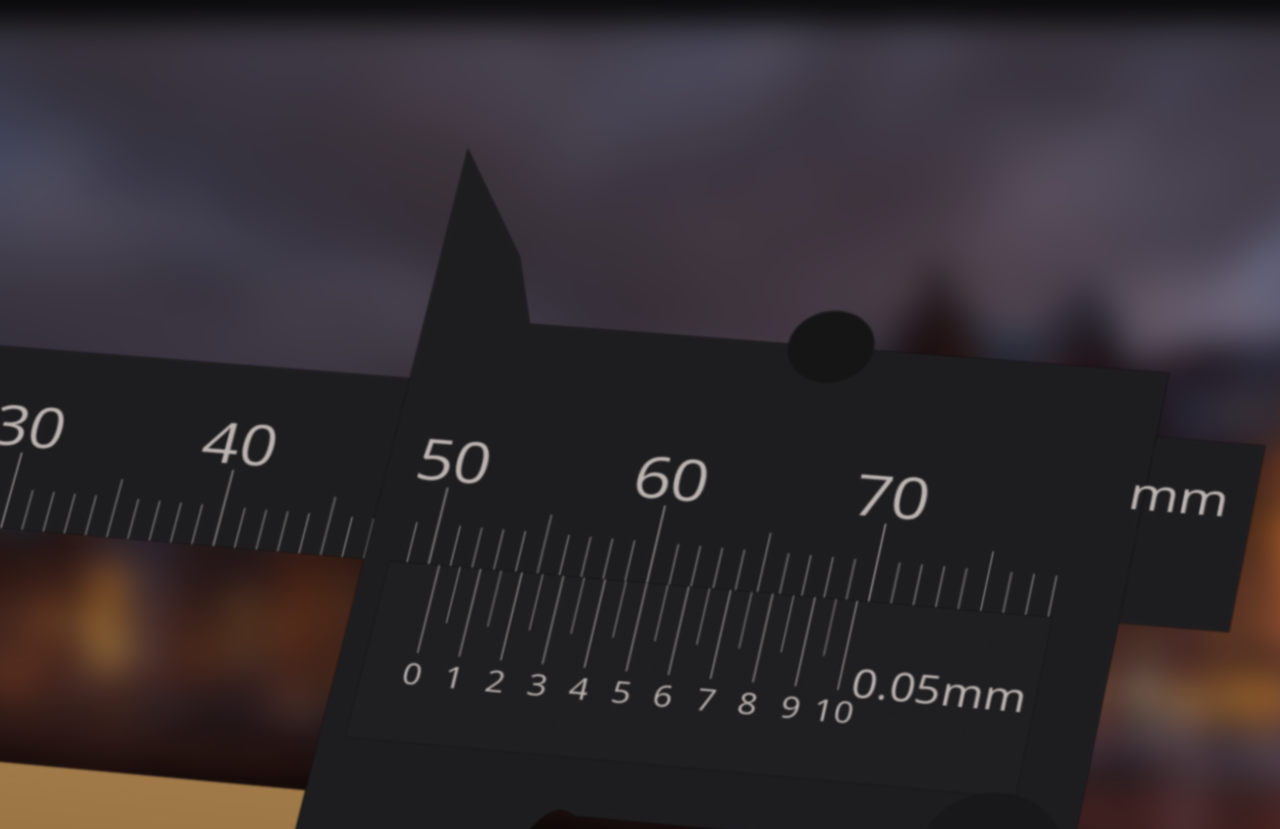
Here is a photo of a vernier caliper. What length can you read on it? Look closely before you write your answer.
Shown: 50.5 mm
